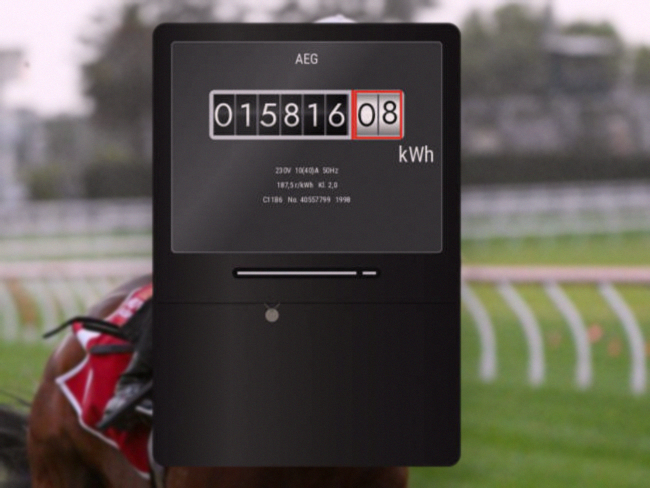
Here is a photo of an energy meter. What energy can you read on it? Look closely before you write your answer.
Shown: 15816.08 kWh
